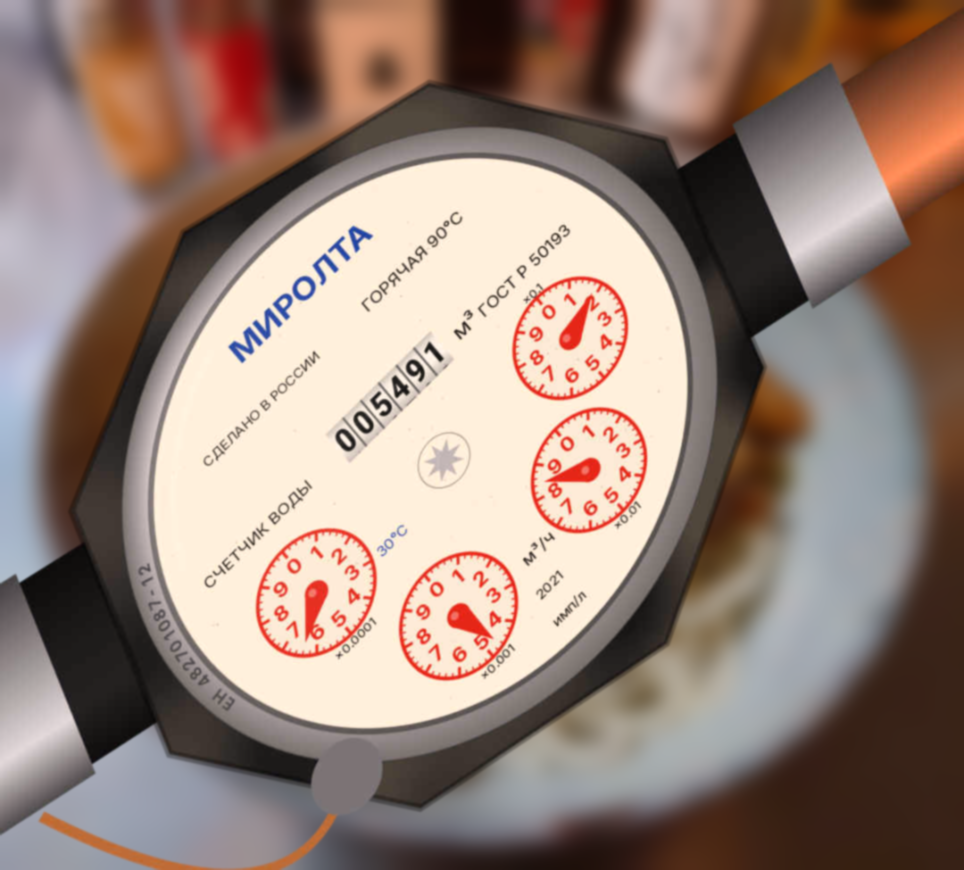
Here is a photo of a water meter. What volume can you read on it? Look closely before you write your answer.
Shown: 5491.1846 m³
